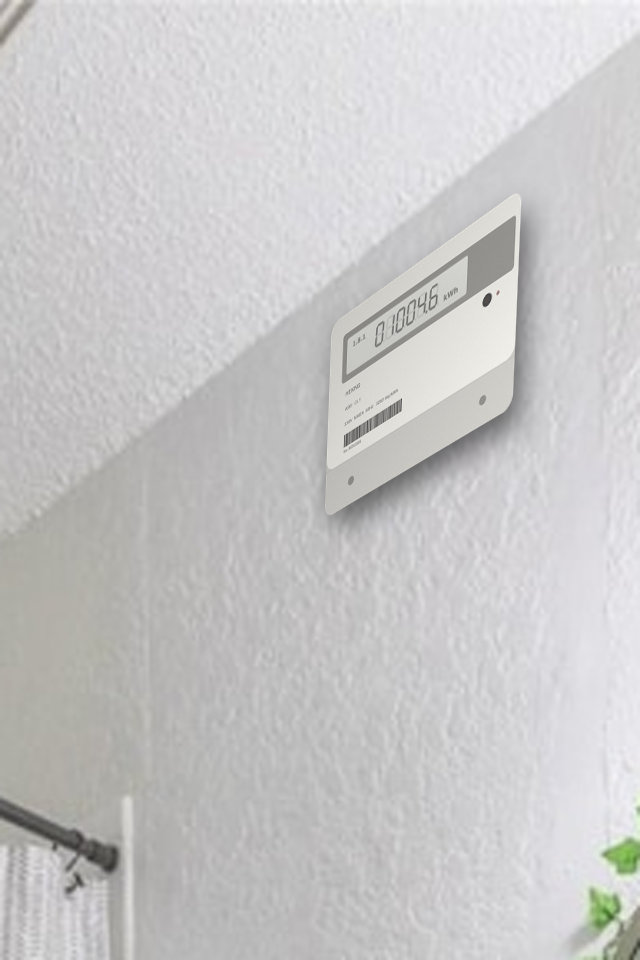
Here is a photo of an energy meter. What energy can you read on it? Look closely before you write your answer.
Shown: 1004.6 kWh
